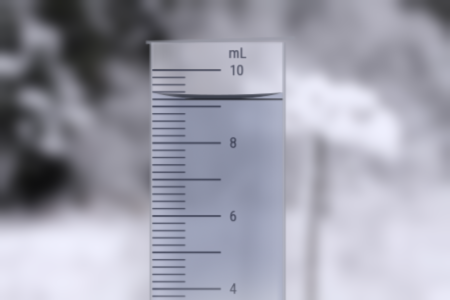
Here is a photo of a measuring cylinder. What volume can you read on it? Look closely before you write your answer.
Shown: 9.2 mL
